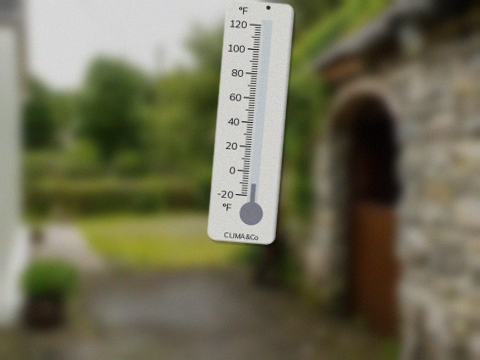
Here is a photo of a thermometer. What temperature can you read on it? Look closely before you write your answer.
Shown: -10 °F
